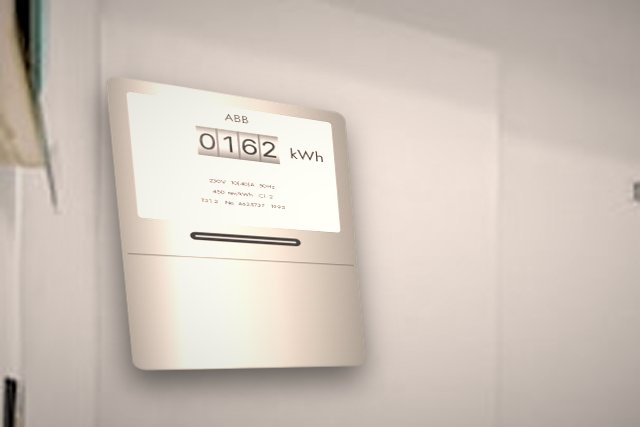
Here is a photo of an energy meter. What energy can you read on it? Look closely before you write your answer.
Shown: 162 kWh
